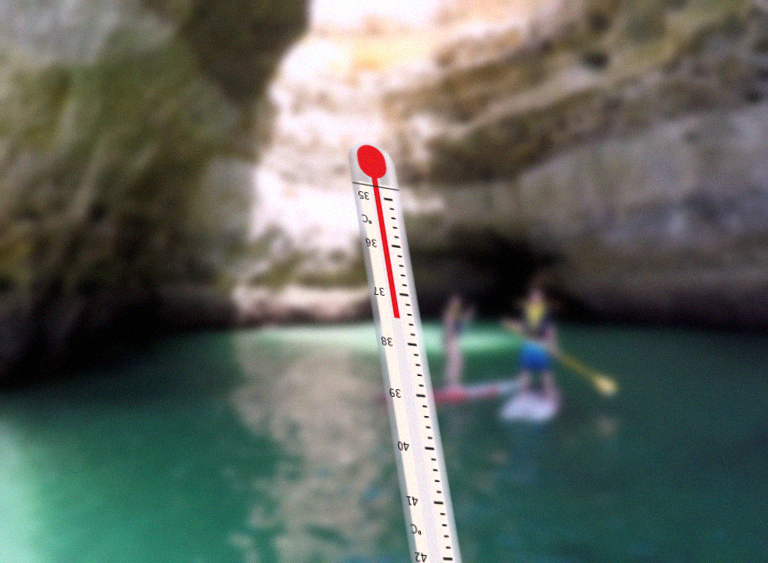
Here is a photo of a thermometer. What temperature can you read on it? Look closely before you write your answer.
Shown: 37.5 °C
